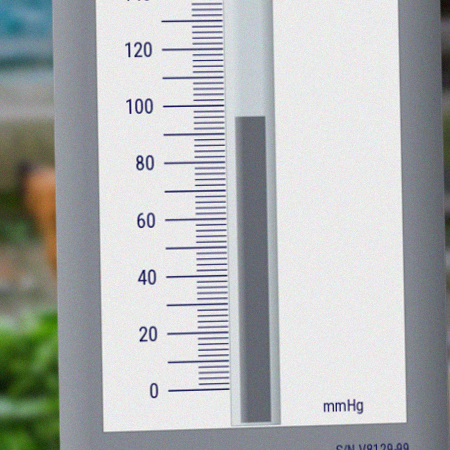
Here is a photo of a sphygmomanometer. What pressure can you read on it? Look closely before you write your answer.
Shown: 96 mmHg
